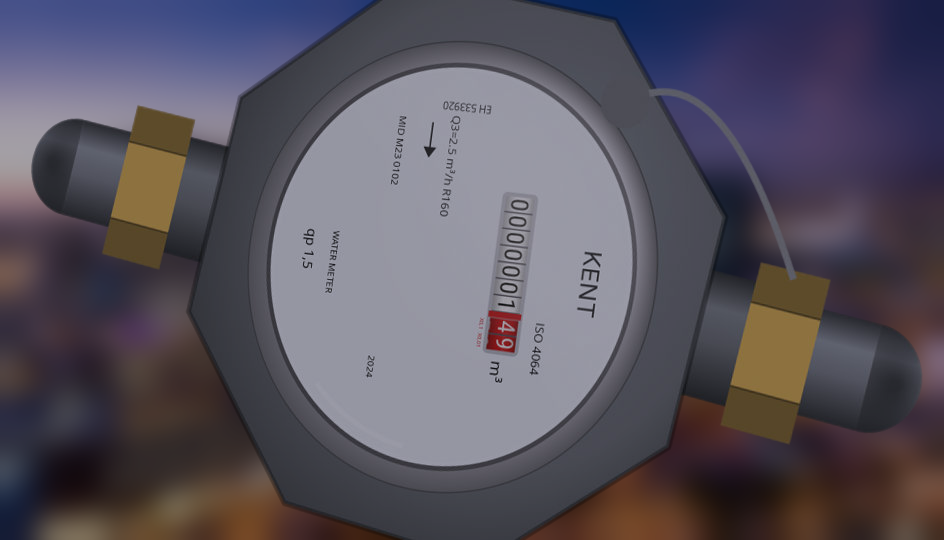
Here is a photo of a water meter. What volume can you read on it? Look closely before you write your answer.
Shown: 1.49 m³
